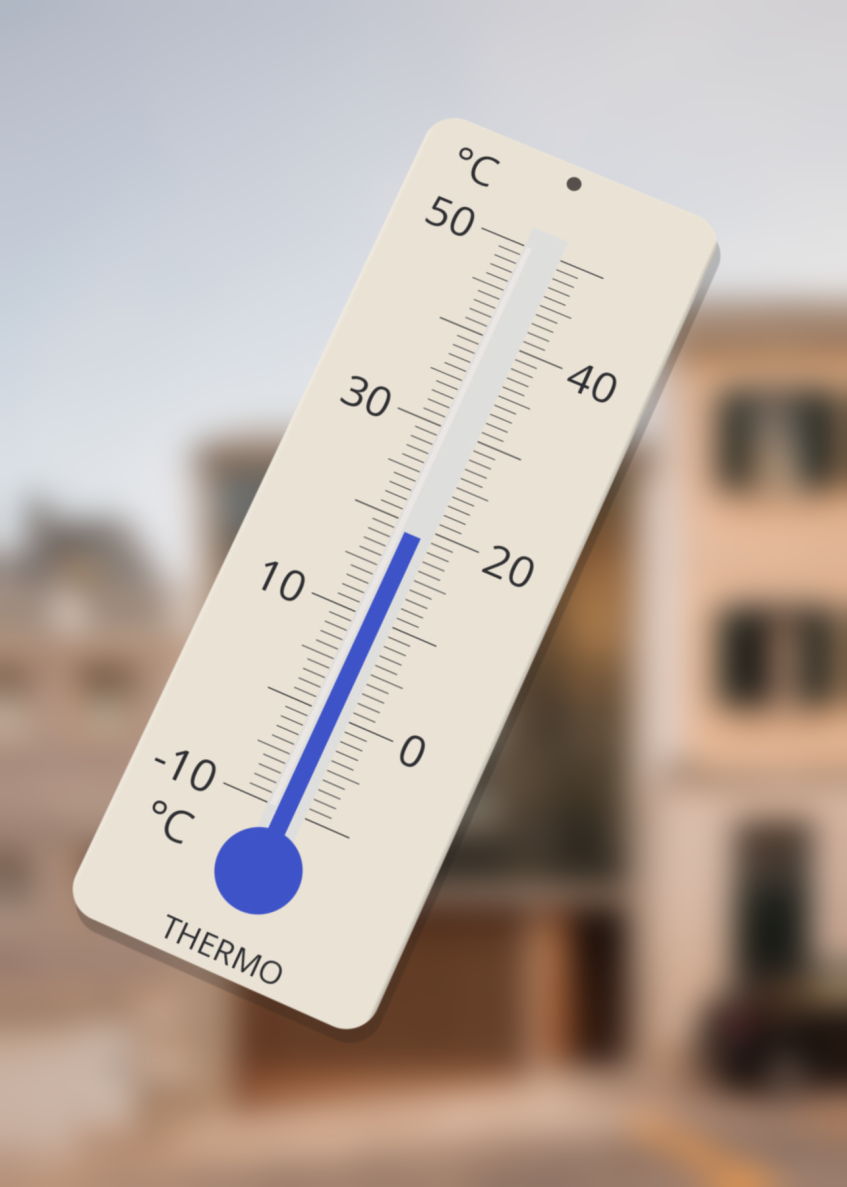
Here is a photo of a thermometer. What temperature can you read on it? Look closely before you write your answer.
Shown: 19 °C
